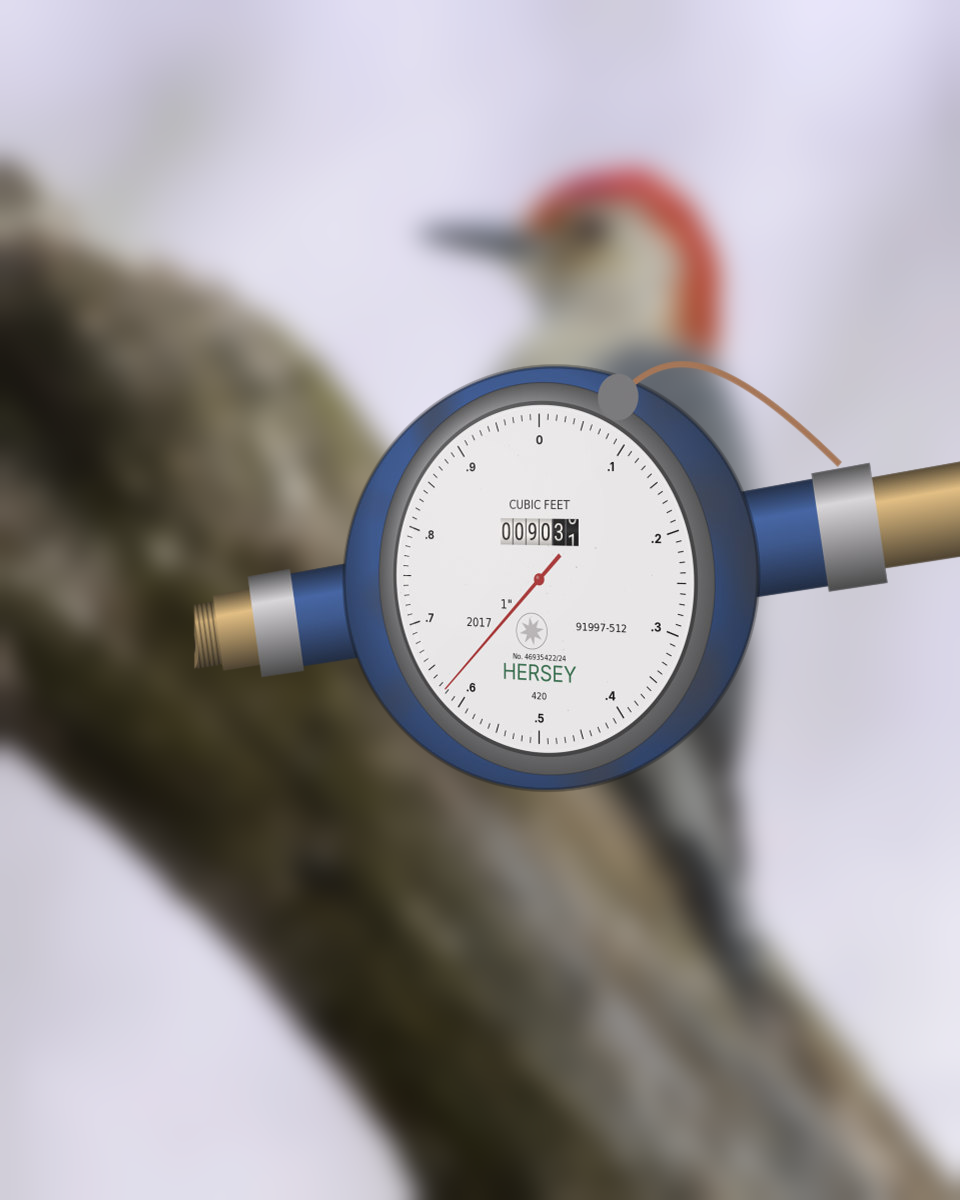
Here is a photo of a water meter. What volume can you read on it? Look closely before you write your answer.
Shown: 9030.62 ft³
